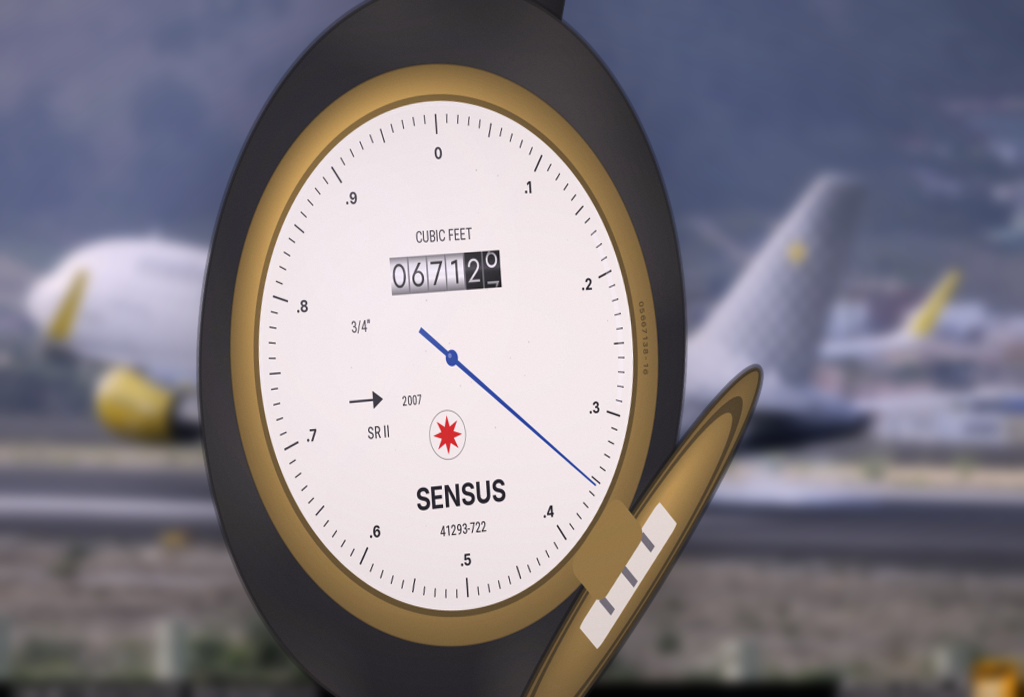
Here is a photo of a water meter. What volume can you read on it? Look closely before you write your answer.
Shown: 67126.35 ft³
